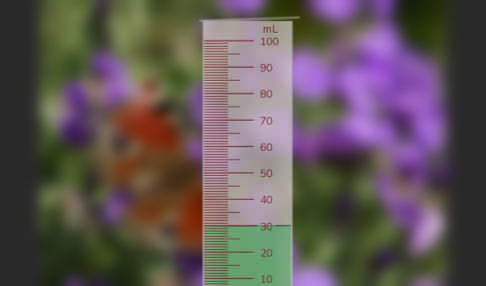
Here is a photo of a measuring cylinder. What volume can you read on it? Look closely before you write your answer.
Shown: 30 mL
